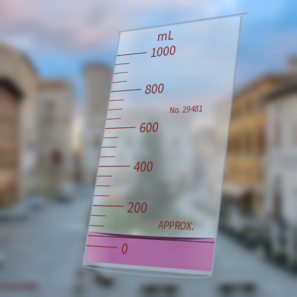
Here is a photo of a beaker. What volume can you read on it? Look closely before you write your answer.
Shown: 50 mL
